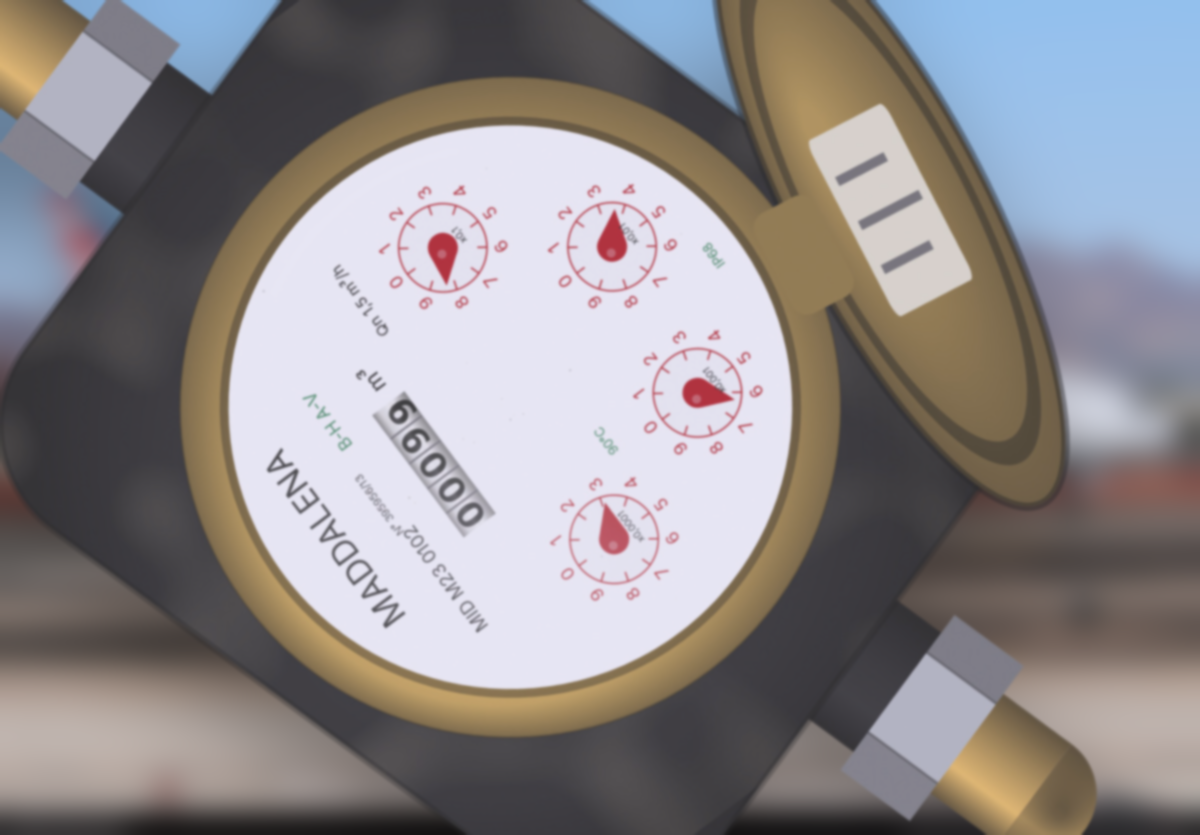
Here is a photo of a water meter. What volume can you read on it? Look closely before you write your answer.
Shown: 98.8363 m³
